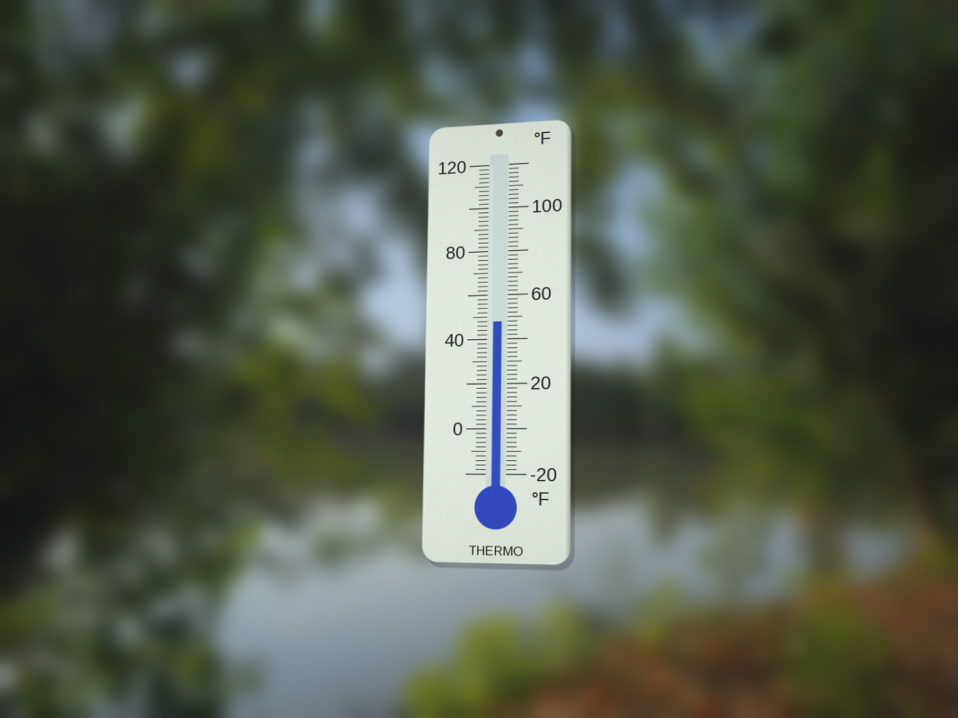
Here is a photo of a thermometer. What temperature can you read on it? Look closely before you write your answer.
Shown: 48 °F
